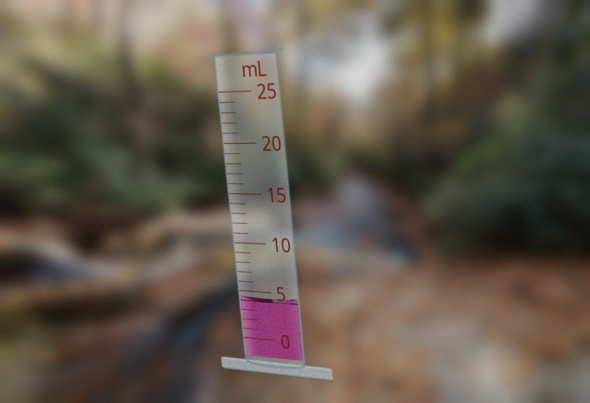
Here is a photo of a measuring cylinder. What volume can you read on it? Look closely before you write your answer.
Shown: 4 mL
